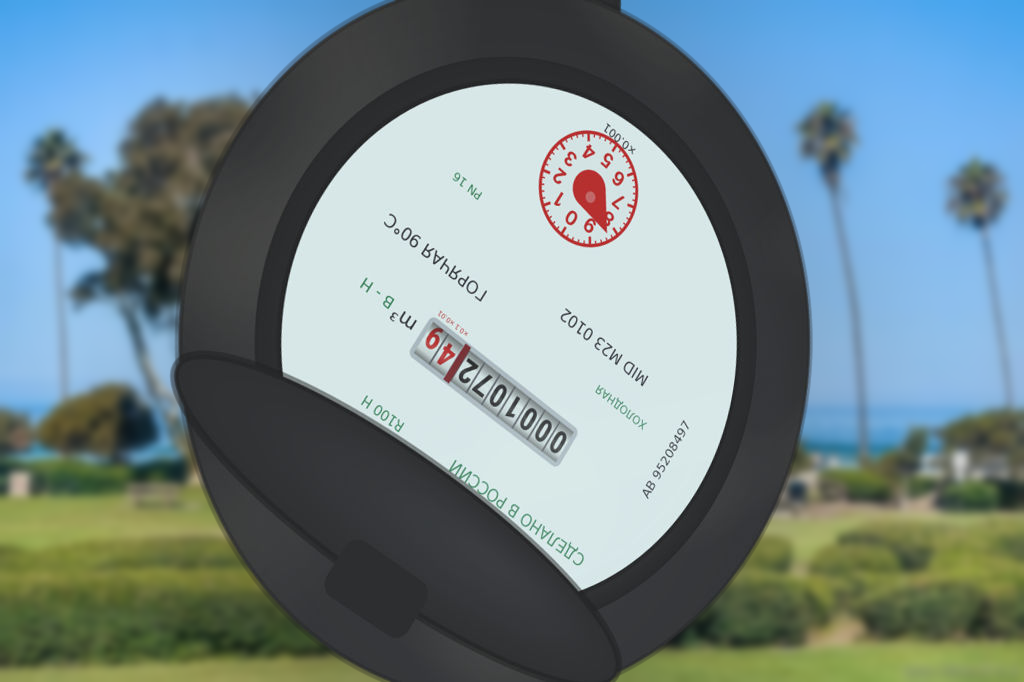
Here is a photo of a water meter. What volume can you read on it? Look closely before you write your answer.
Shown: 1072.488 m³
